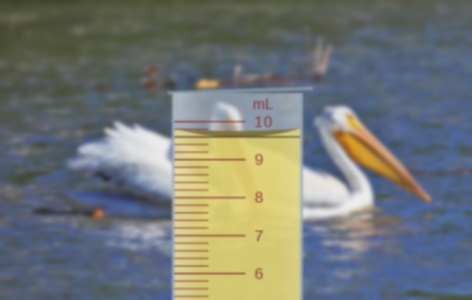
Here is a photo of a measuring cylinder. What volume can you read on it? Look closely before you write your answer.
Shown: 9.6 mL
